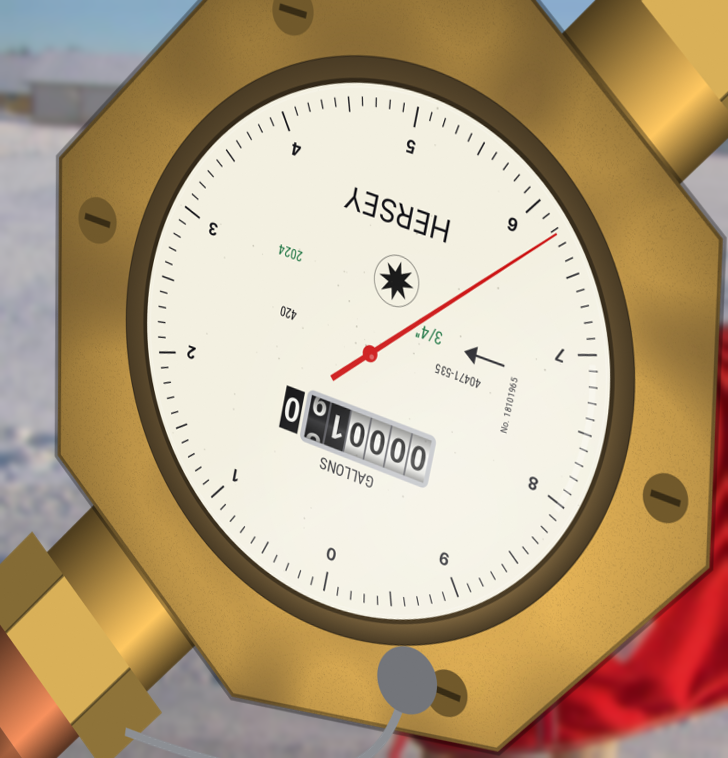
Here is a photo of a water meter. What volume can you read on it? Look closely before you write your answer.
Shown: 186.2 gal
